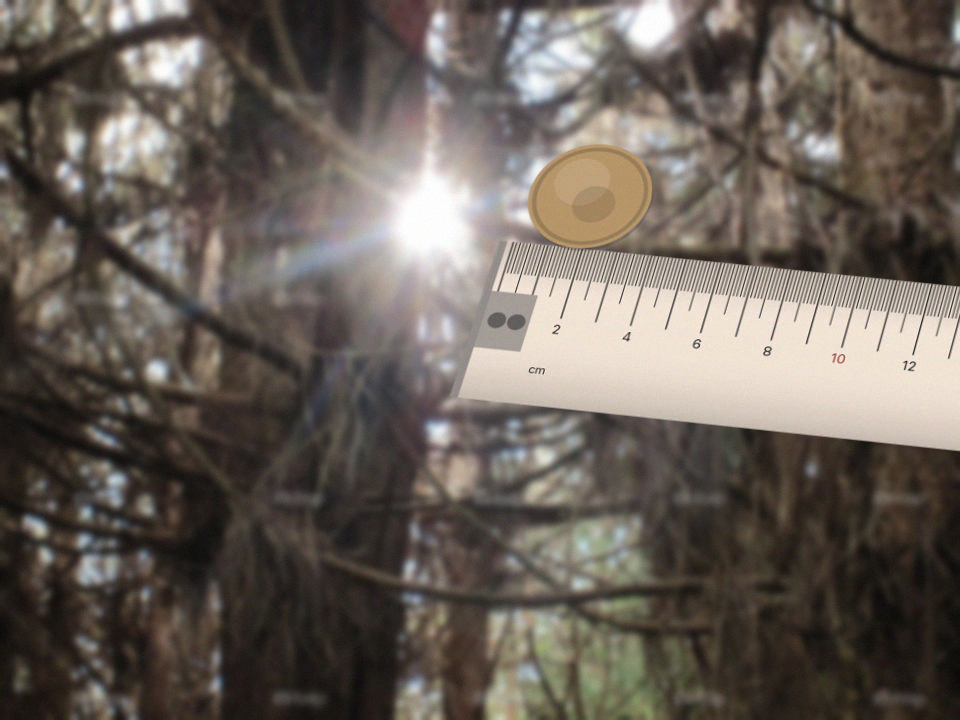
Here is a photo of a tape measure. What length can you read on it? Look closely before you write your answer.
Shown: 3.5 cm
